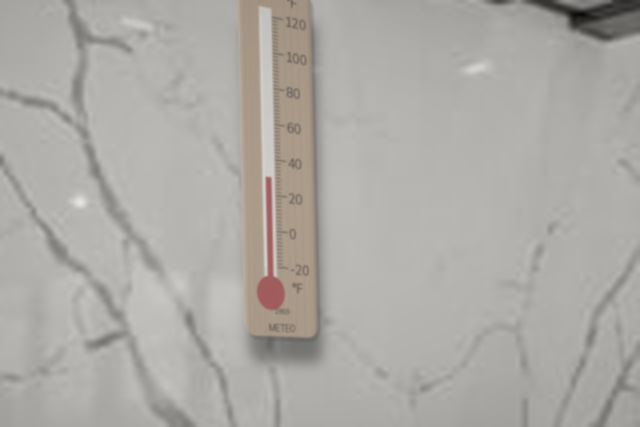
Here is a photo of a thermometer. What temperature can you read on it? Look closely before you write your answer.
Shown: 30 °F
